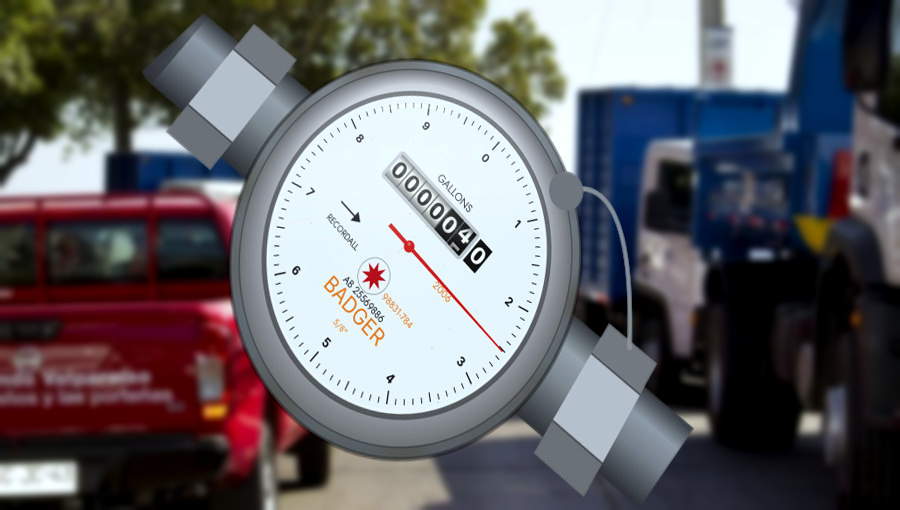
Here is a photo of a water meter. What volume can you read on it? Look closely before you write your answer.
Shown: 42.5 gal
